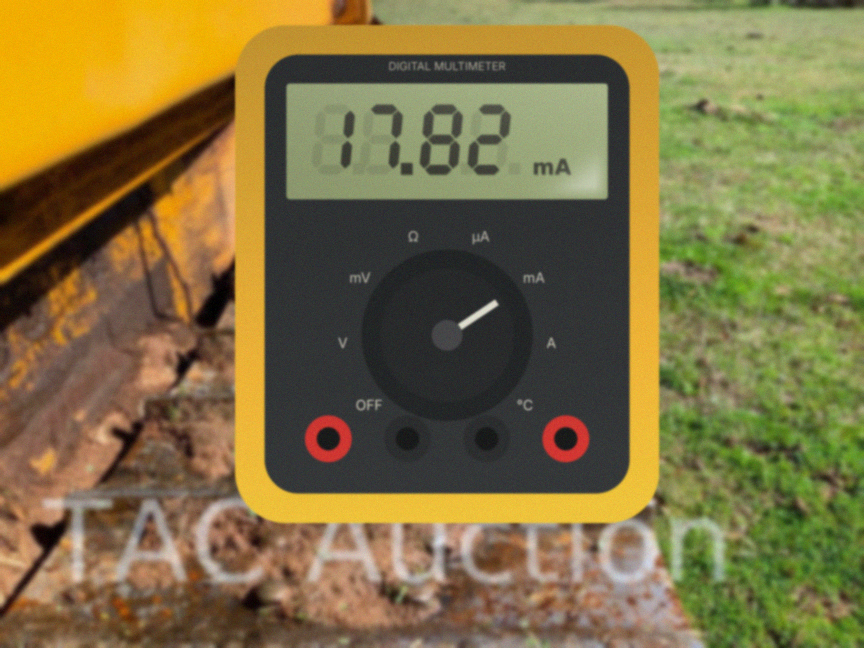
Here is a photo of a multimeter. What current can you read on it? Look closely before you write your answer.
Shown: 17.82 mA
